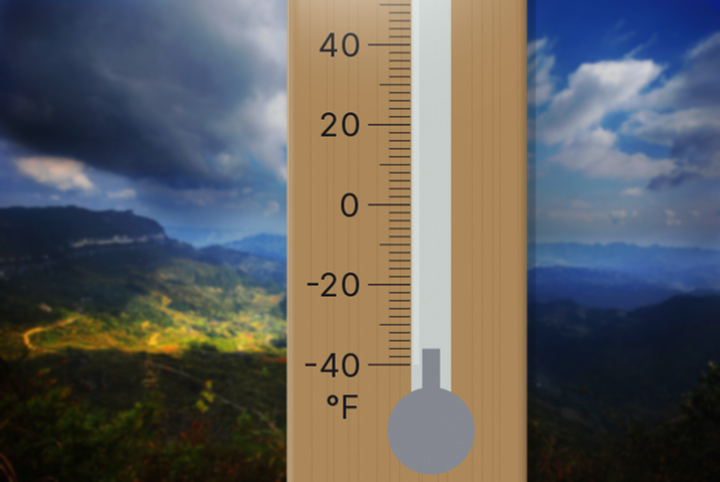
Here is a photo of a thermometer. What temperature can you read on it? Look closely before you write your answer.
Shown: -36 °F
